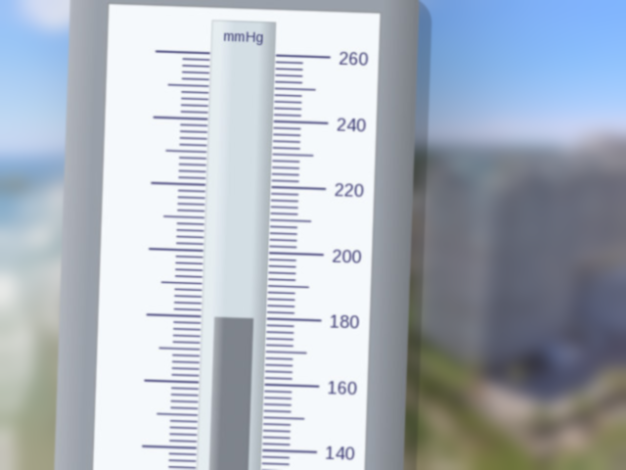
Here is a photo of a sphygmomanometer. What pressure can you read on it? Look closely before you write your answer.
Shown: 180 mmHg
